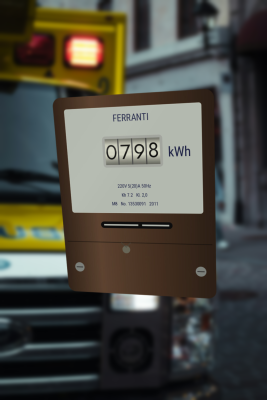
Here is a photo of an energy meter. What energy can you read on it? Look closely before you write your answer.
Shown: 798 kWh
